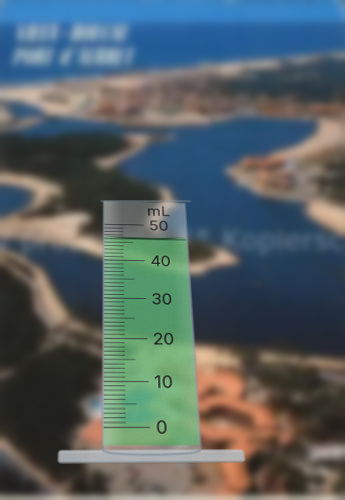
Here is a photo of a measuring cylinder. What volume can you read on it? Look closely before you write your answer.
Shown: 46 mL
